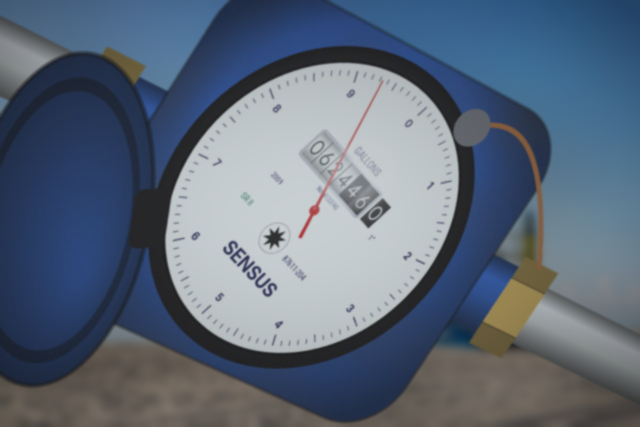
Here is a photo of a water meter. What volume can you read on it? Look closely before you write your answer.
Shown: 624459.3 gal
